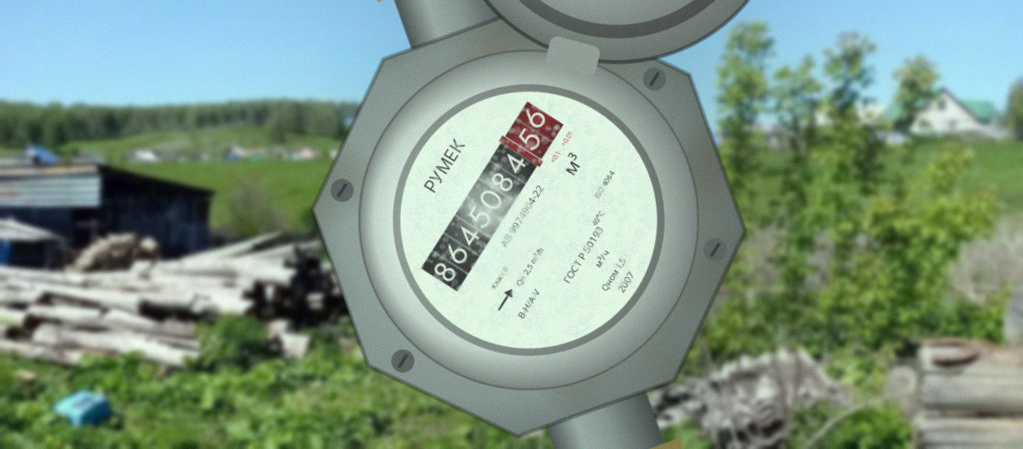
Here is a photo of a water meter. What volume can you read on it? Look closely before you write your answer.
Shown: 8645084.56 m³
